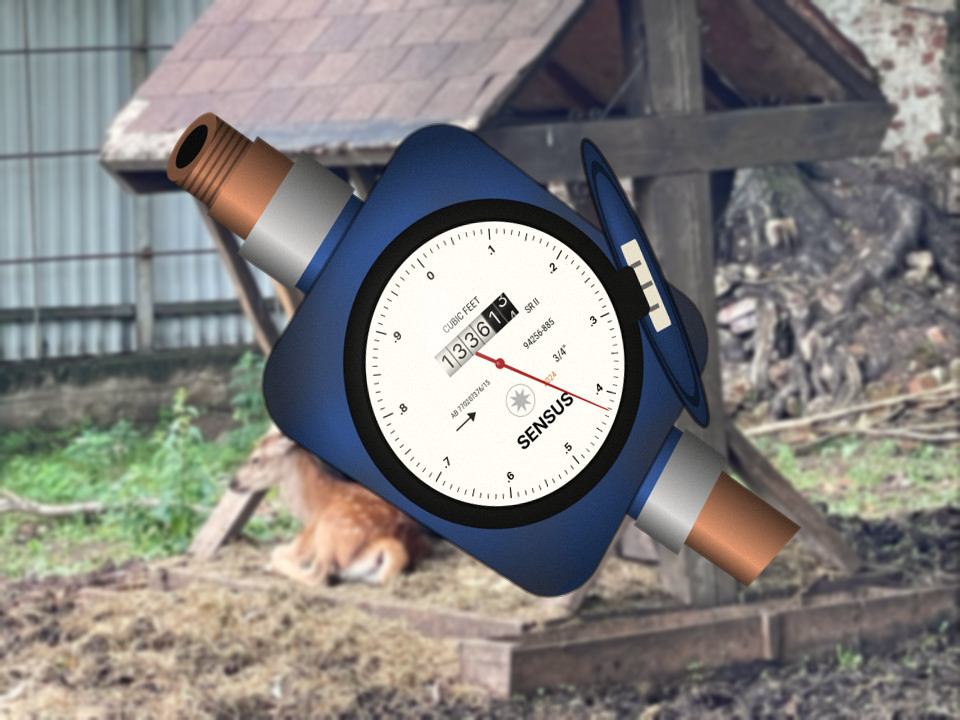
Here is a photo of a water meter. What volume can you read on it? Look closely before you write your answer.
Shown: 133613.42 ft³
